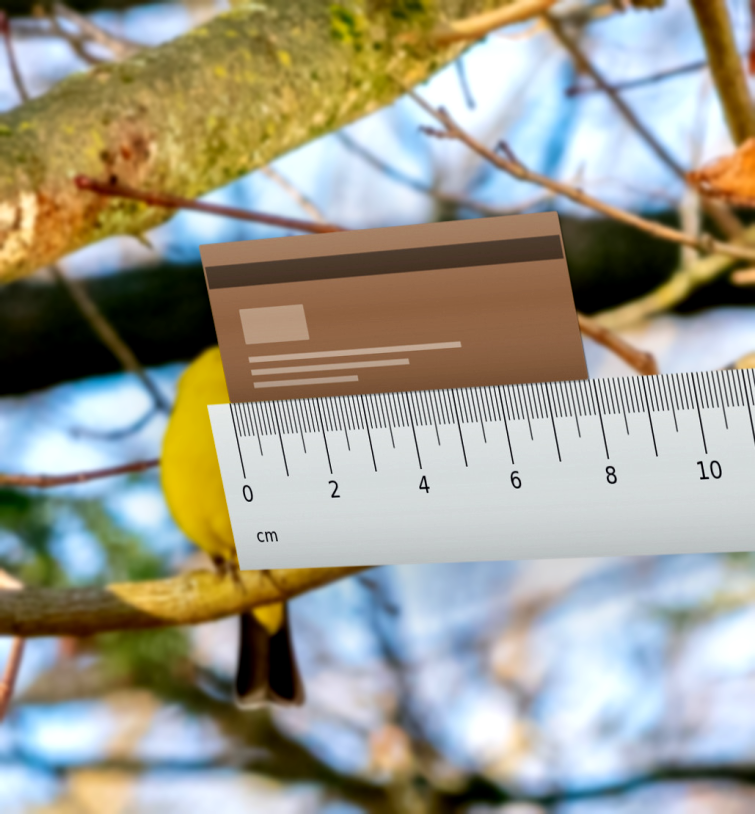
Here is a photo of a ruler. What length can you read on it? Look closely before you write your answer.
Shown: 7.9 cm
